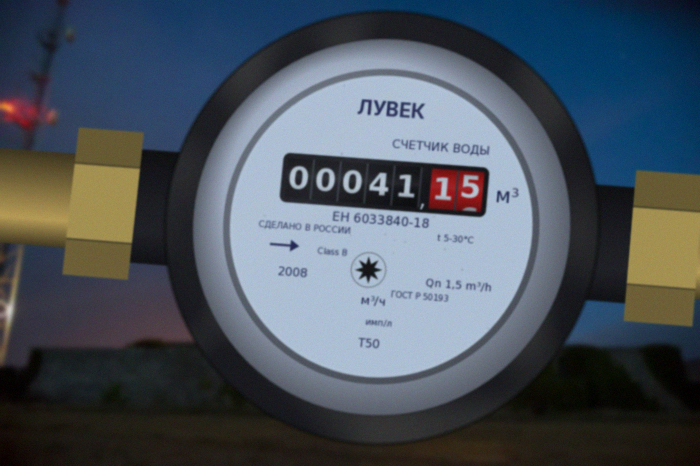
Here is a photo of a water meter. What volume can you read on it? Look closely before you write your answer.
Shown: 41.15 m³
